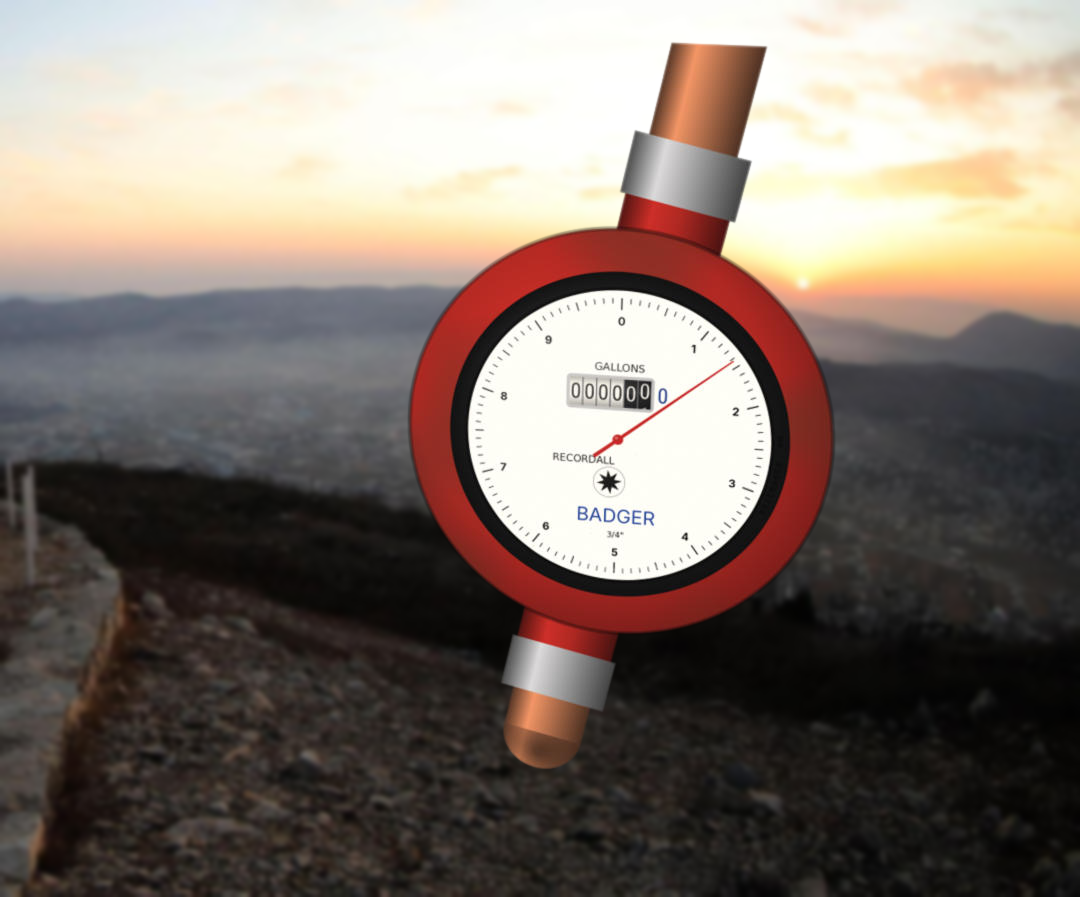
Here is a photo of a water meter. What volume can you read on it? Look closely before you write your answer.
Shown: 1.4 gal
